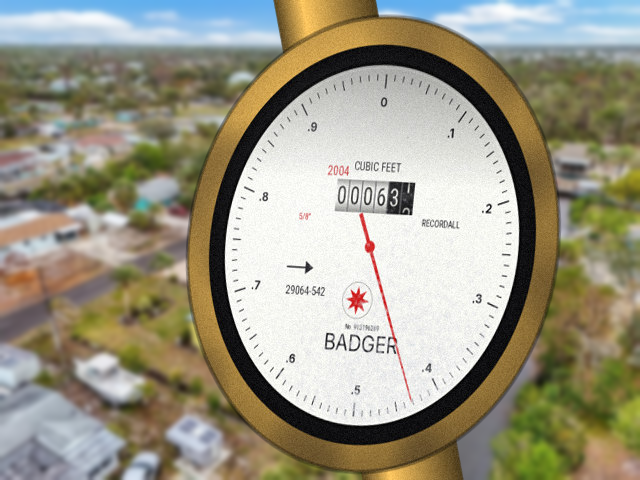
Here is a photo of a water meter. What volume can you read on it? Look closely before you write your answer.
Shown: 631.43 ft³
